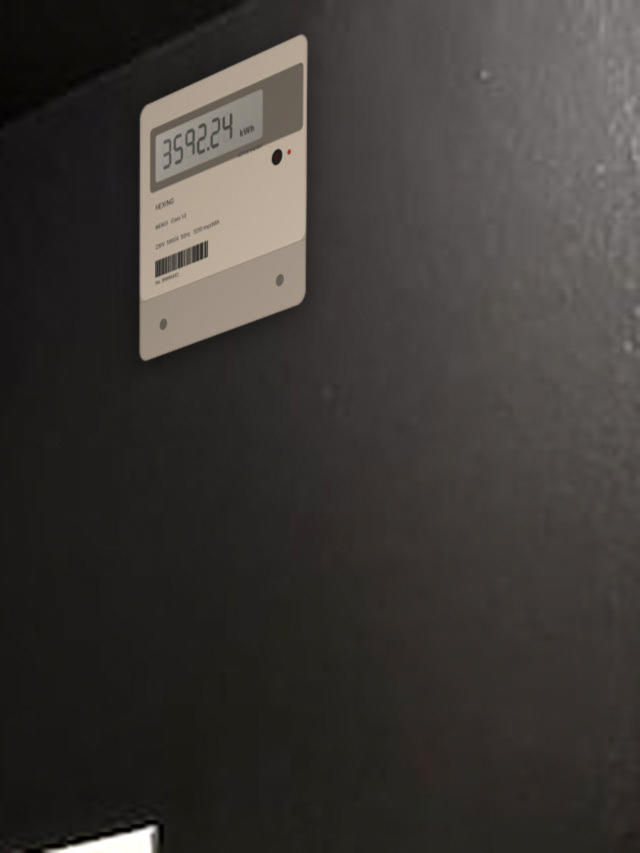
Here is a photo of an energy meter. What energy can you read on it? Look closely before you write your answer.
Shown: 3592.24 kWh
